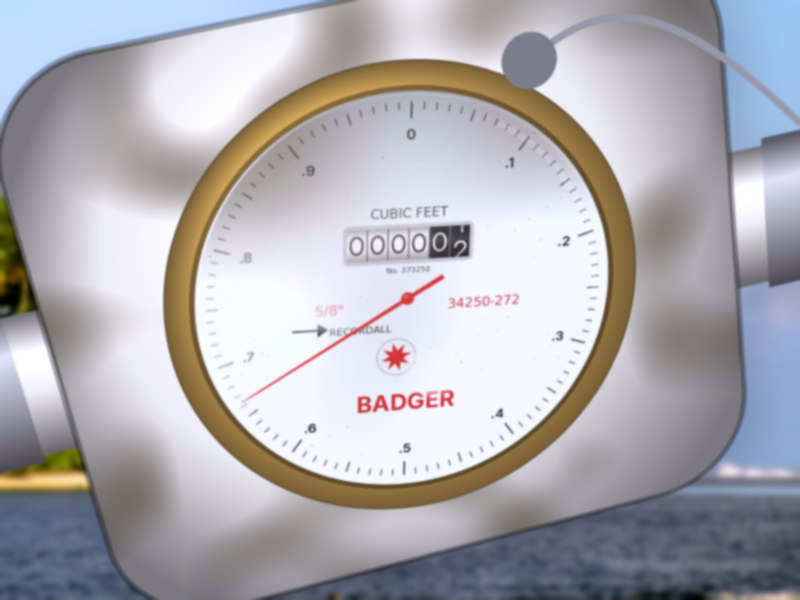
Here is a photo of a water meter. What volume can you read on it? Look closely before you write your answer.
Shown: 1.66 ft³
